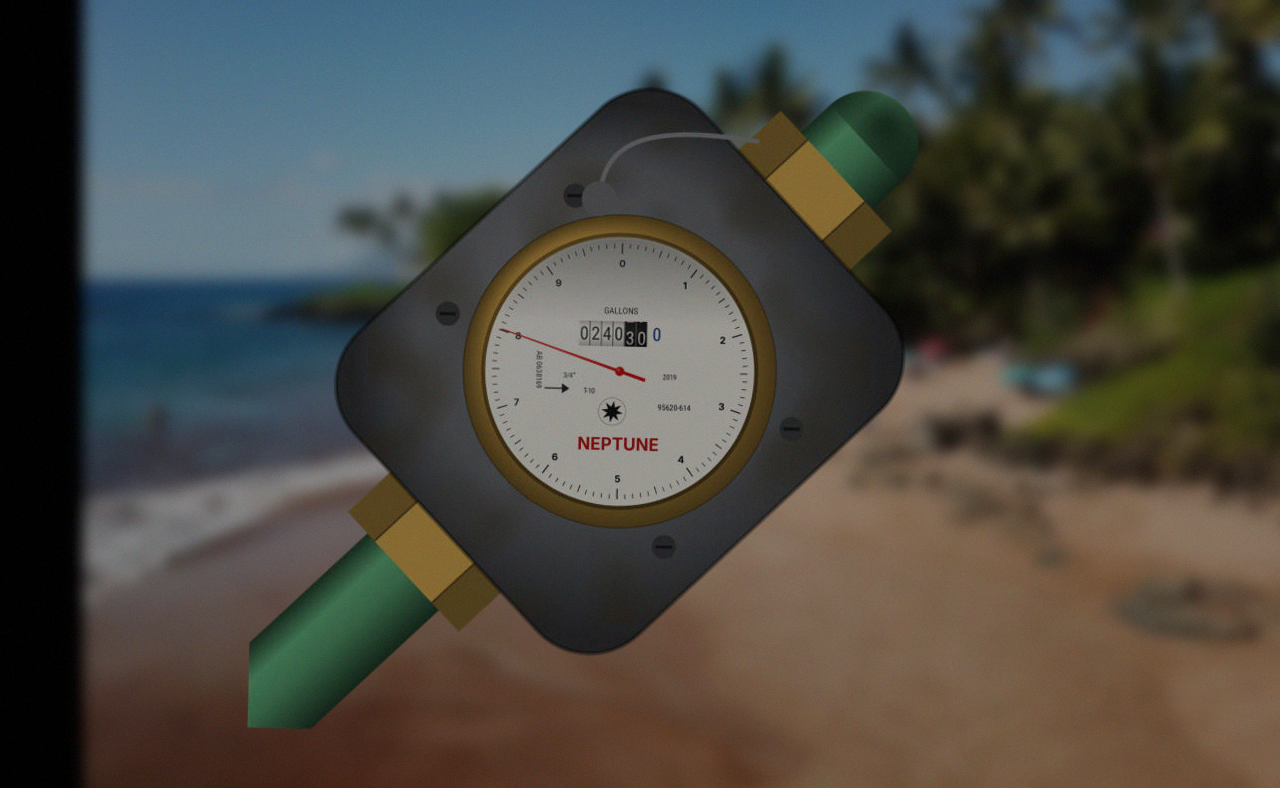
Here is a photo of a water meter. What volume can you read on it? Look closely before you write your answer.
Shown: 240298.0 gal
